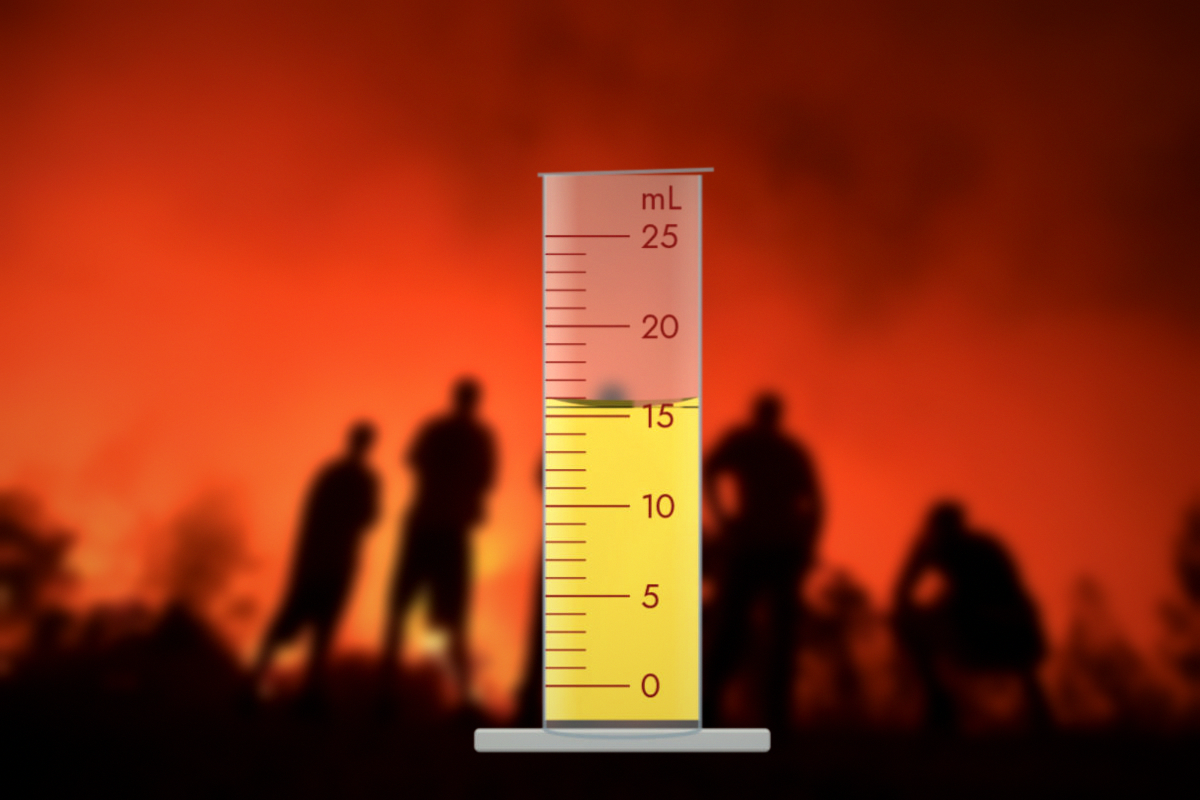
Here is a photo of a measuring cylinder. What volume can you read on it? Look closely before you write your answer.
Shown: 15.5 mL
